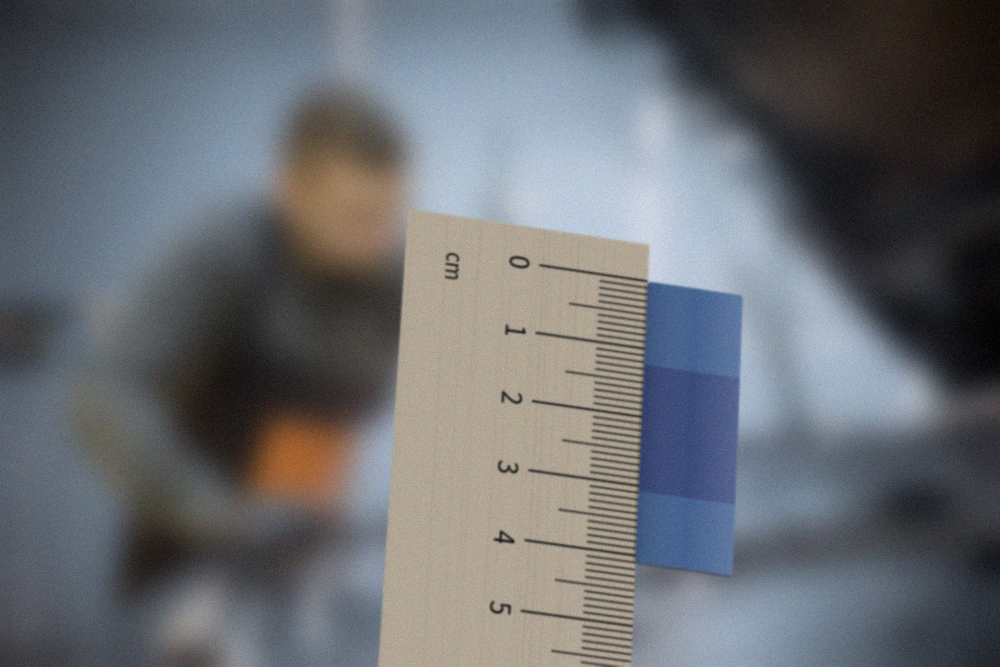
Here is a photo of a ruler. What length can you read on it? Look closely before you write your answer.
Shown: 4.1 cm
